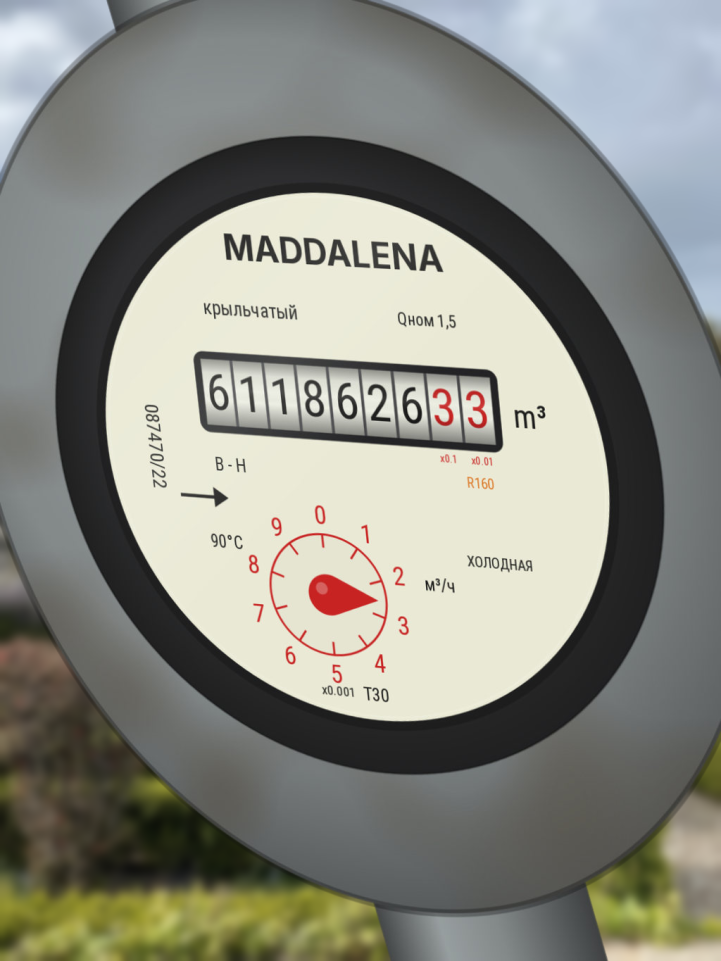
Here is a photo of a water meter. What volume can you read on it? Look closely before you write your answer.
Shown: 6118626.332 m³
